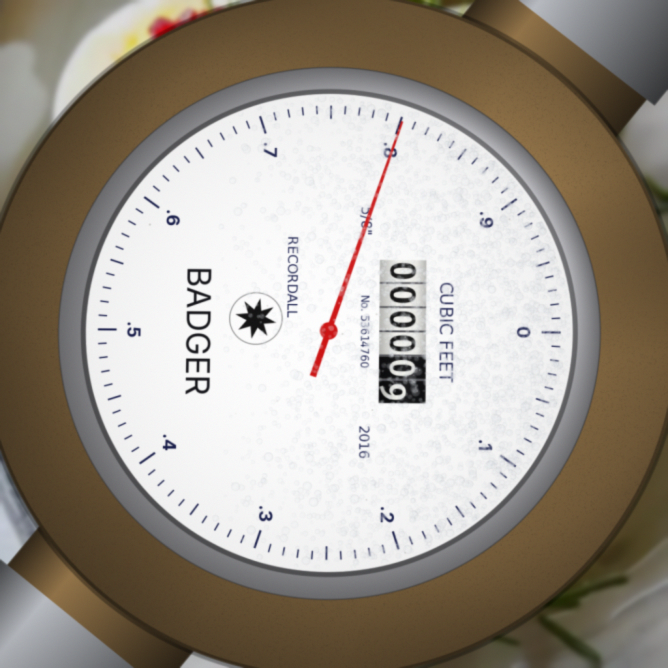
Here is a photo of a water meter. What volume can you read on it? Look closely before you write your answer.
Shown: 8.80 ft³
